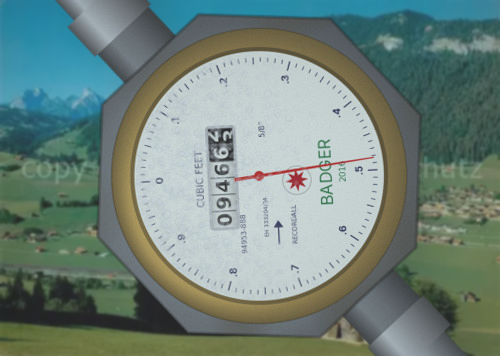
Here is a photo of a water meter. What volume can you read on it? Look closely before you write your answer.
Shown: 94662.48 ft³
